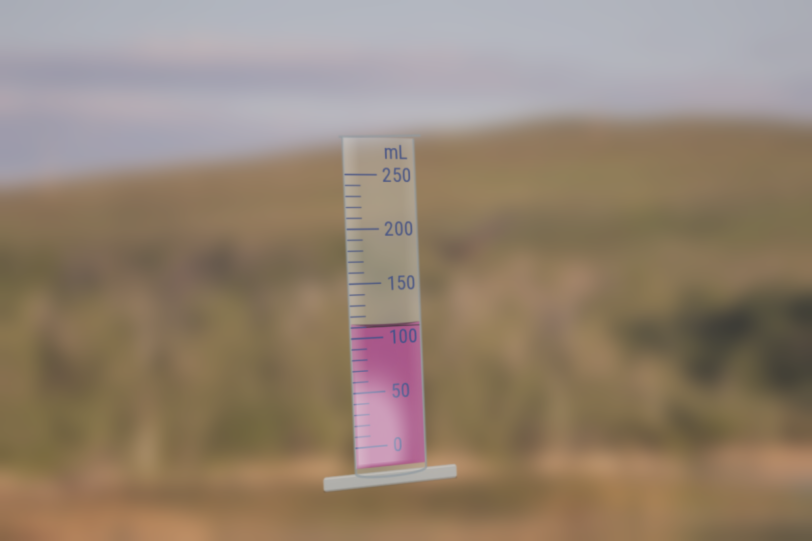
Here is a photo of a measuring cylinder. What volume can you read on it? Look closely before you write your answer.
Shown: 110 mL
